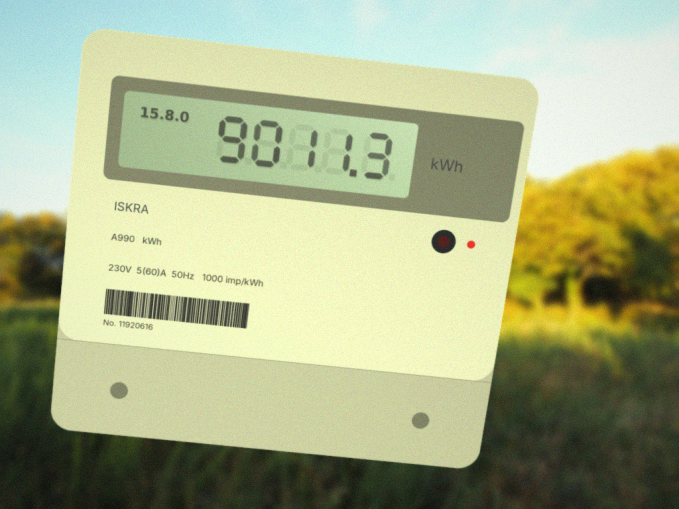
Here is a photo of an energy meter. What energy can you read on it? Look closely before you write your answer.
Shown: 9011.3 kWh
